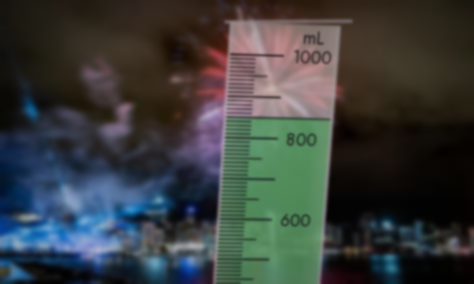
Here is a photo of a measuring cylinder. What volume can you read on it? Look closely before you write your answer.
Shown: 850 mL
